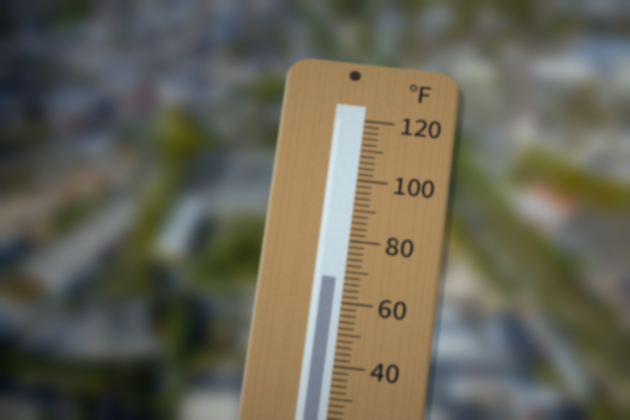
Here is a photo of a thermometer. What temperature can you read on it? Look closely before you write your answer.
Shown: 68 °F
